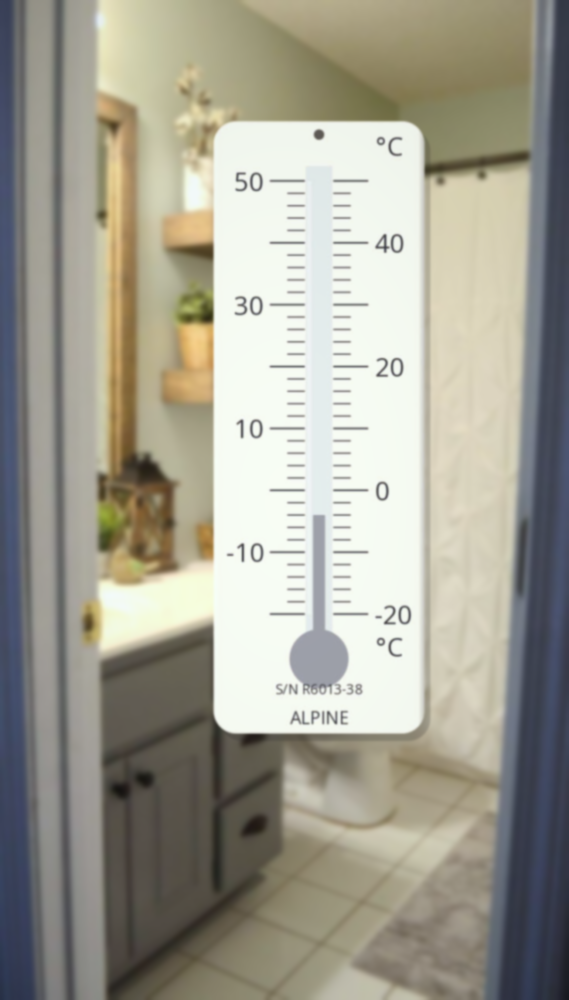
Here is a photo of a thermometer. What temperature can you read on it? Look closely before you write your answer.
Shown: -4 °C
